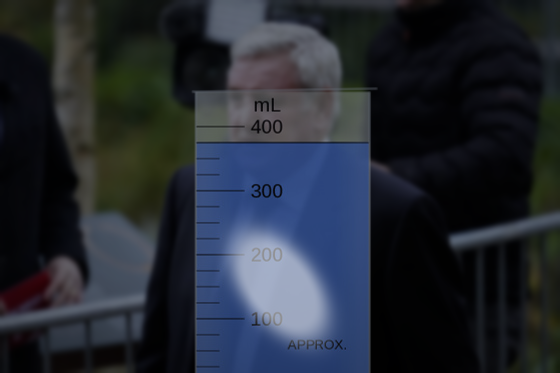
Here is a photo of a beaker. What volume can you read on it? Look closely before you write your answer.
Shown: 375 mL
